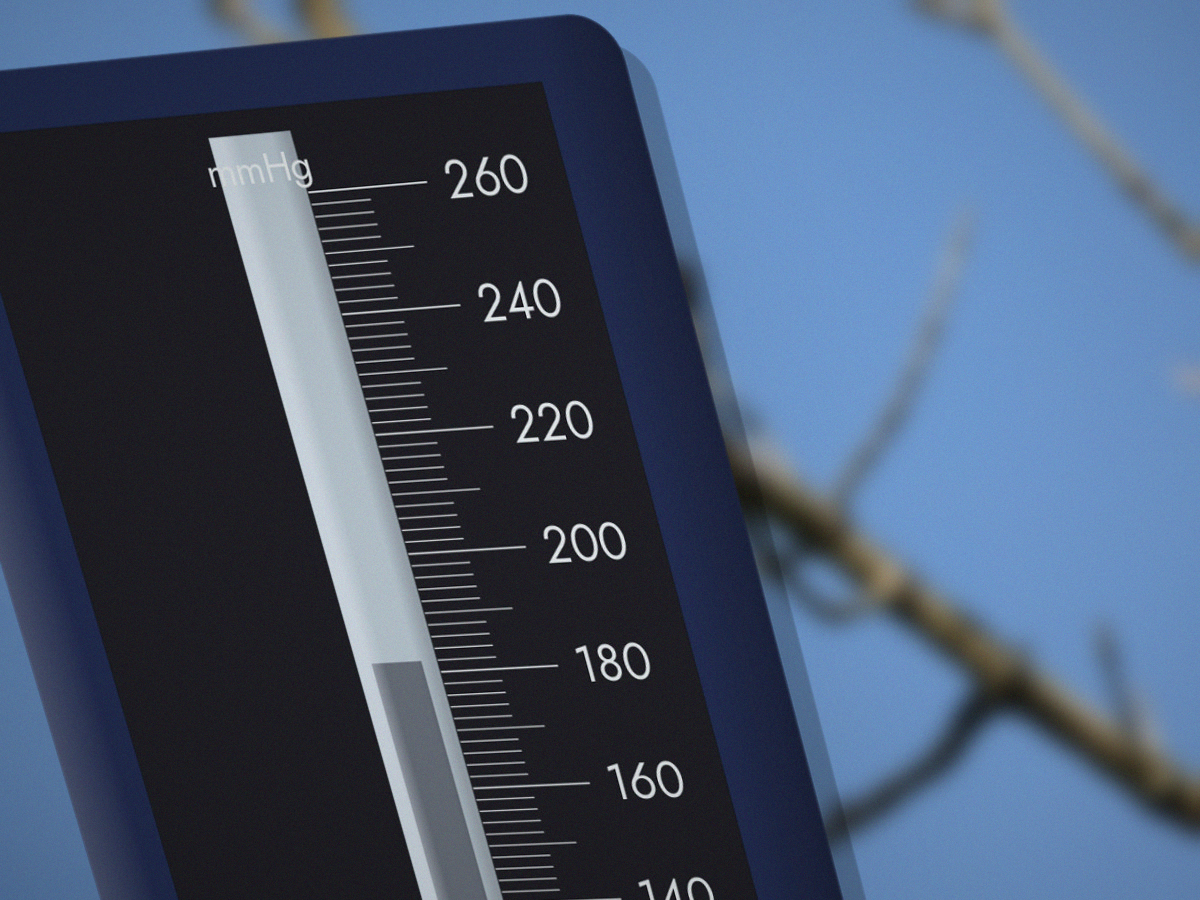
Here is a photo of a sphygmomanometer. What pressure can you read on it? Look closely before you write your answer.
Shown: 182 mmHg
